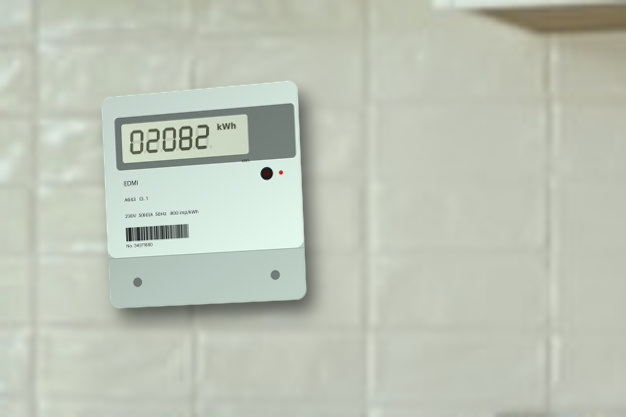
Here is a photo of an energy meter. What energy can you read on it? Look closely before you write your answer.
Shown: 2082 kWh
